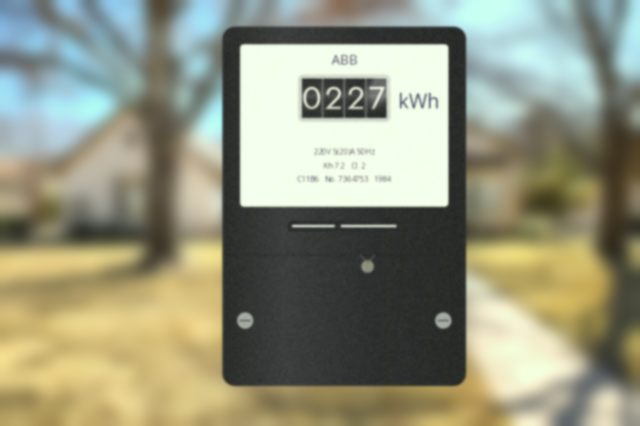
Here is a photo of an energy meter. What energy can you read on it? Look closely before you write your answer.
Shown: 227 kWh
